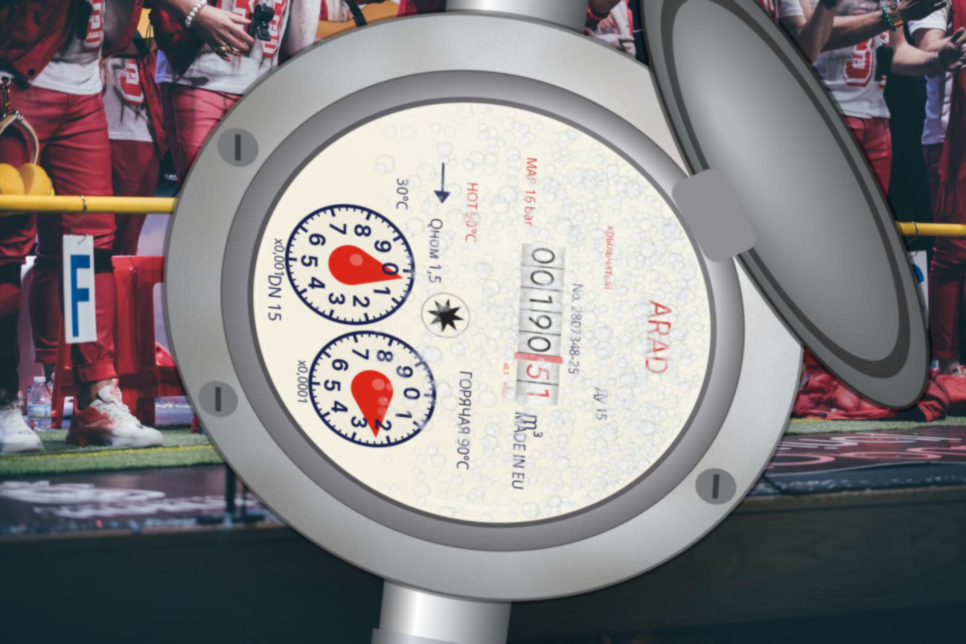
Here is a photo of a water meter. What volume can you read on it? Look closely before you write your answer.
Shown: 190.5102 m³
